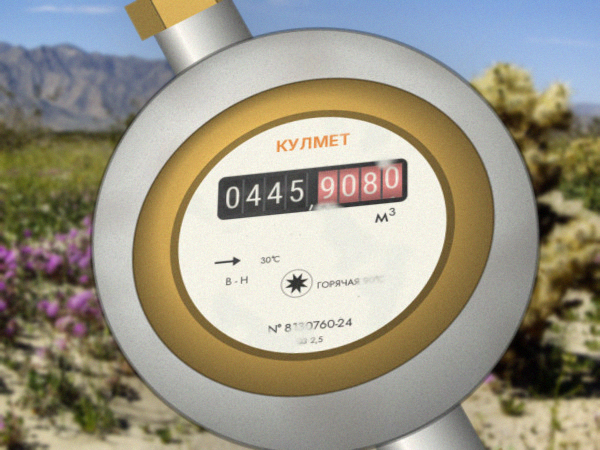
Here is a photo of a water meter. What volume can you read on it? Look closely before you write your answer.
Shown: 445.9080 m³
